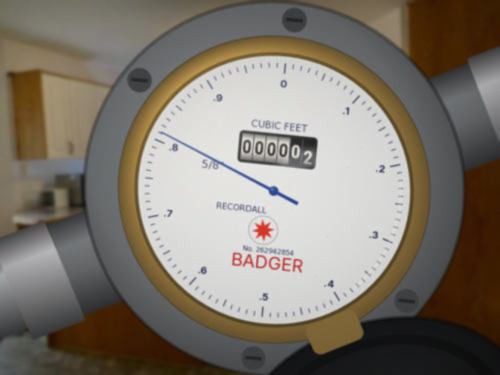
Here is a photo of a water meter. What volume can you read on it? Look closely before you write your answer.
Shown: 1.81 ft³
